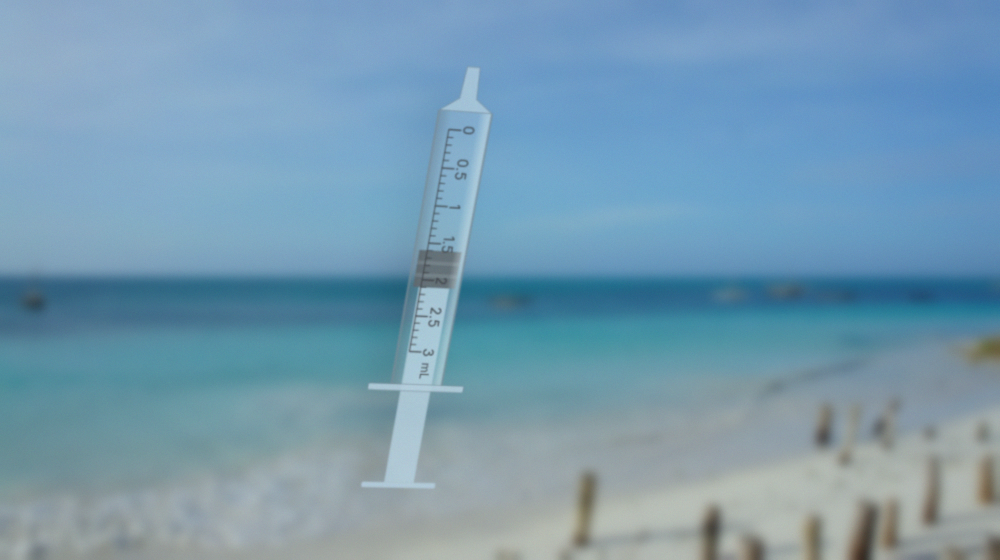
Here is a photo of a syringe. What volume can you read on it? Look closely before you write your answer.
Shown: 1.6 mL
